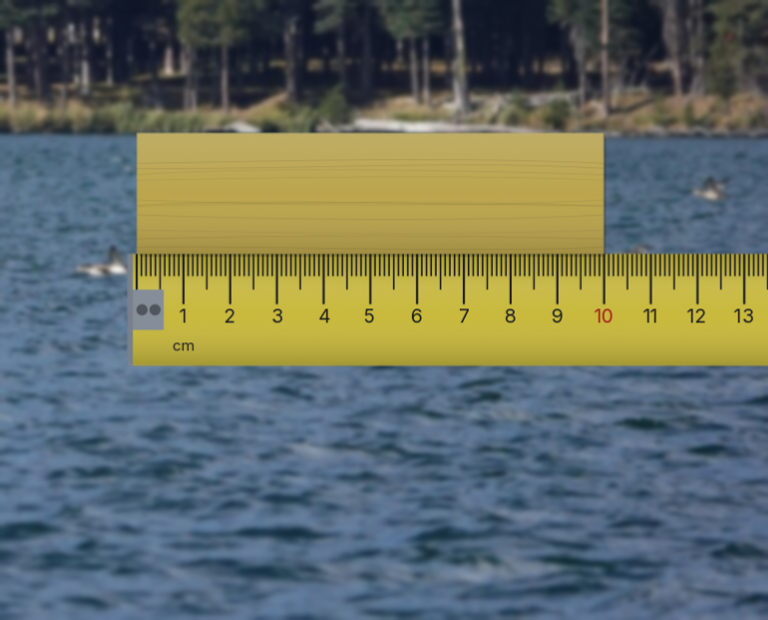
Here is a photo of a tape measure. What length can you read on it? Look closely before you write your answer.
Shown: 10 cm
